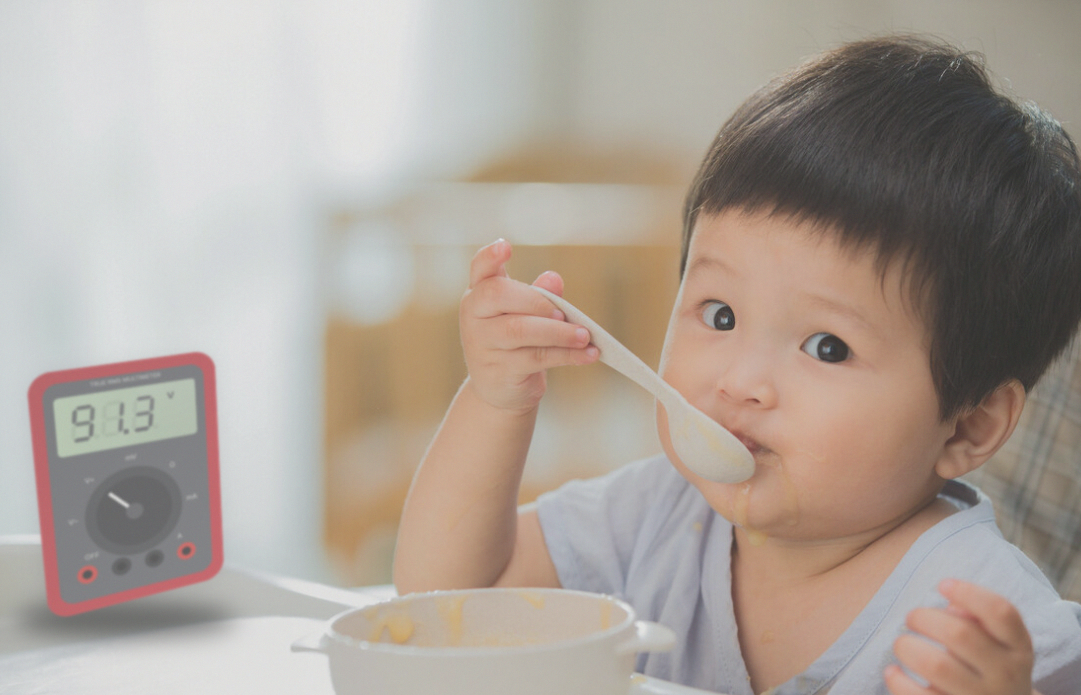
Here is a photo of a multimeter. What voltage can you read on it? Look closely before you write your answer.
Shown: 91.3 V
